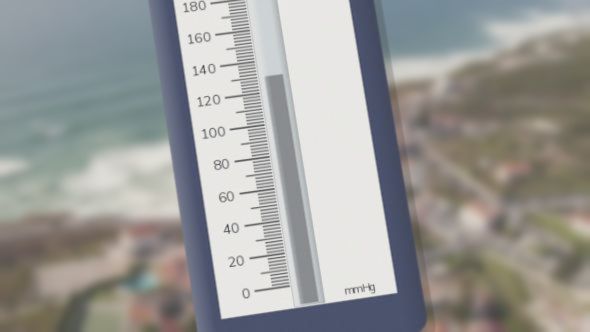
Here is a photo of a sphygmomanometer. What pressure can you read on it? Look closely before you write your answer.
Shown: 130 mmHg
